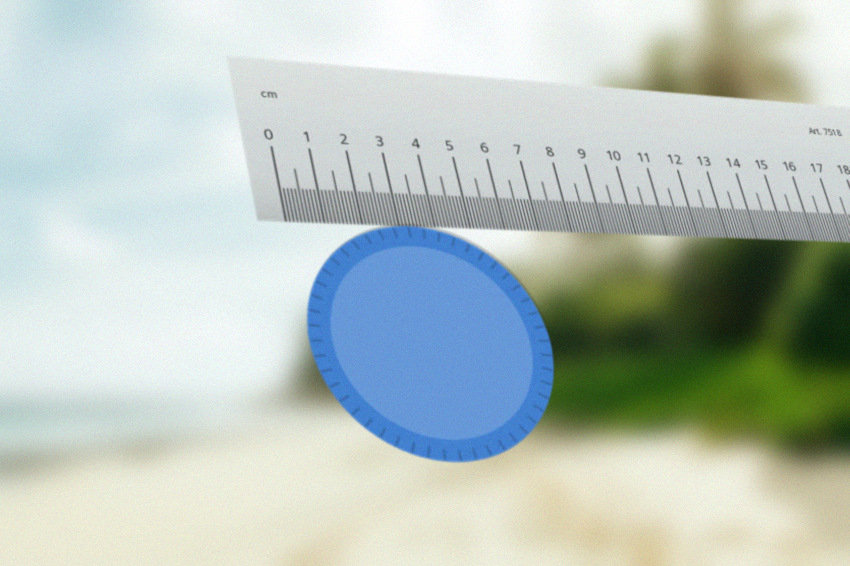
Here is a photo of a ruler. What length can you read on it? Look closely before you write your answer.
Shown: 6.5 cm
